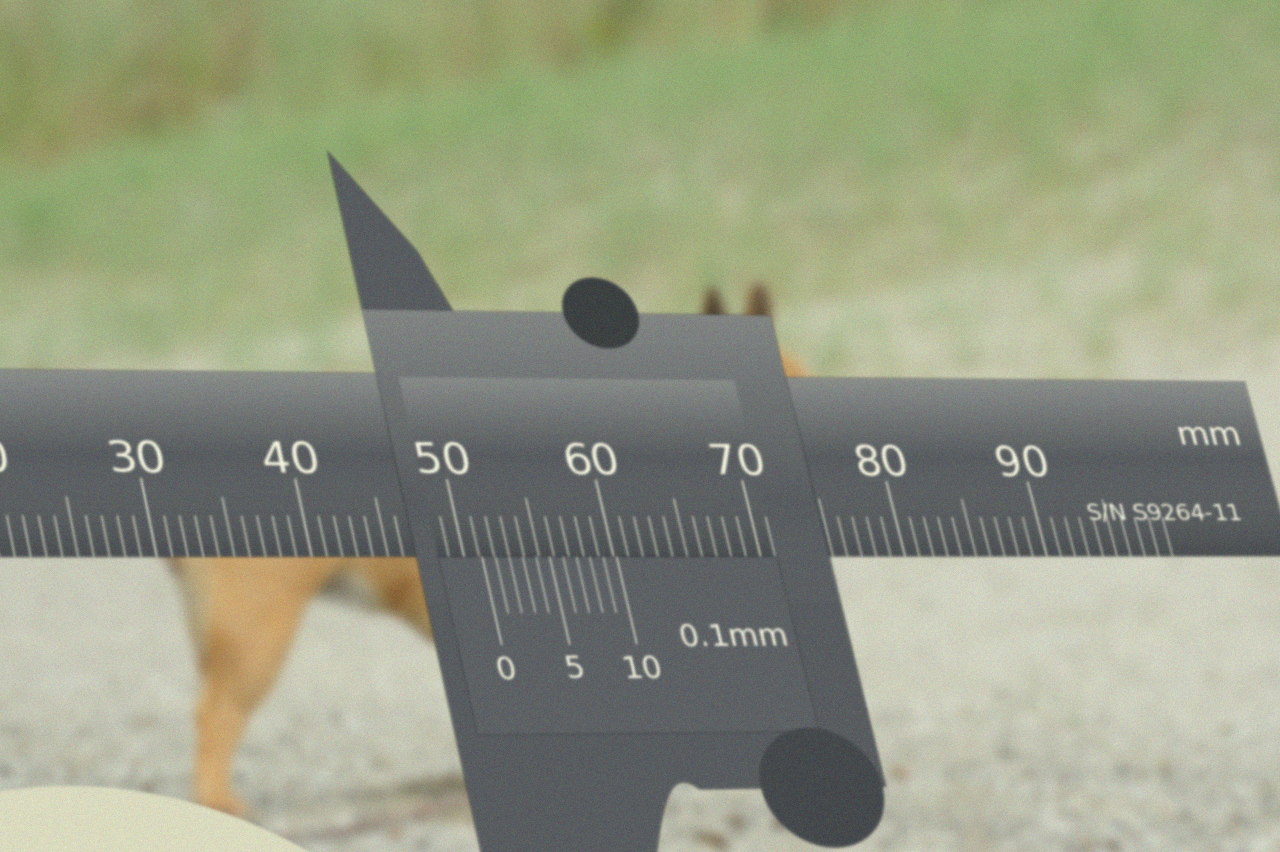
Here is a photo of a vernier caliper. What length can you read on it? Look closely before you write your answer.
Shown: 51.2 mm
